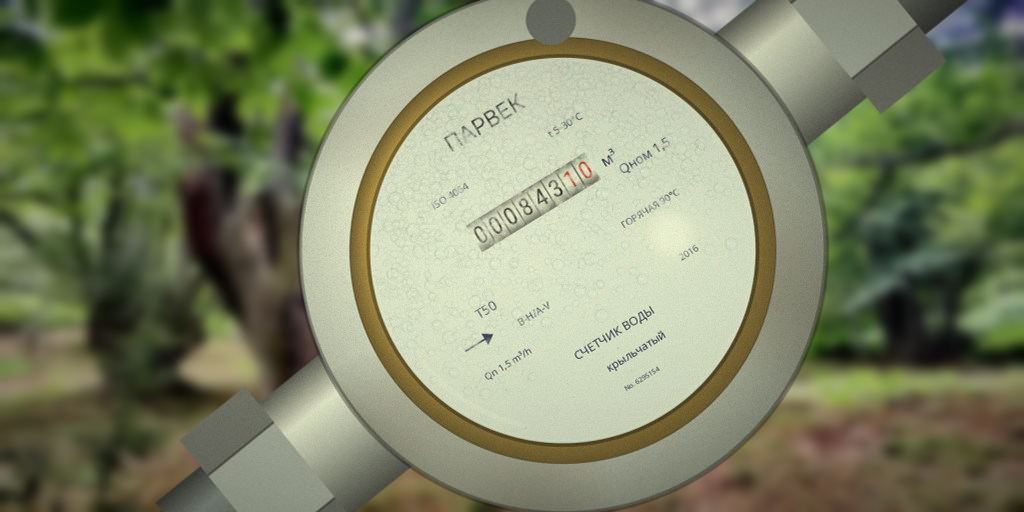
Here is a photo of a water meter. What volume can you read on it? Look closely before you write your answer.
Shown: 843.10 m³
